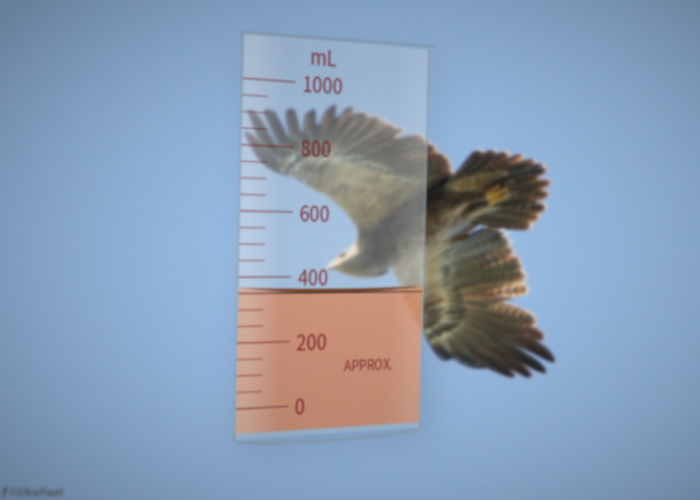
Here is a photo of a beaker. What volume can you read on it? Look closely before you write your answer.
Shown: 350 mL
